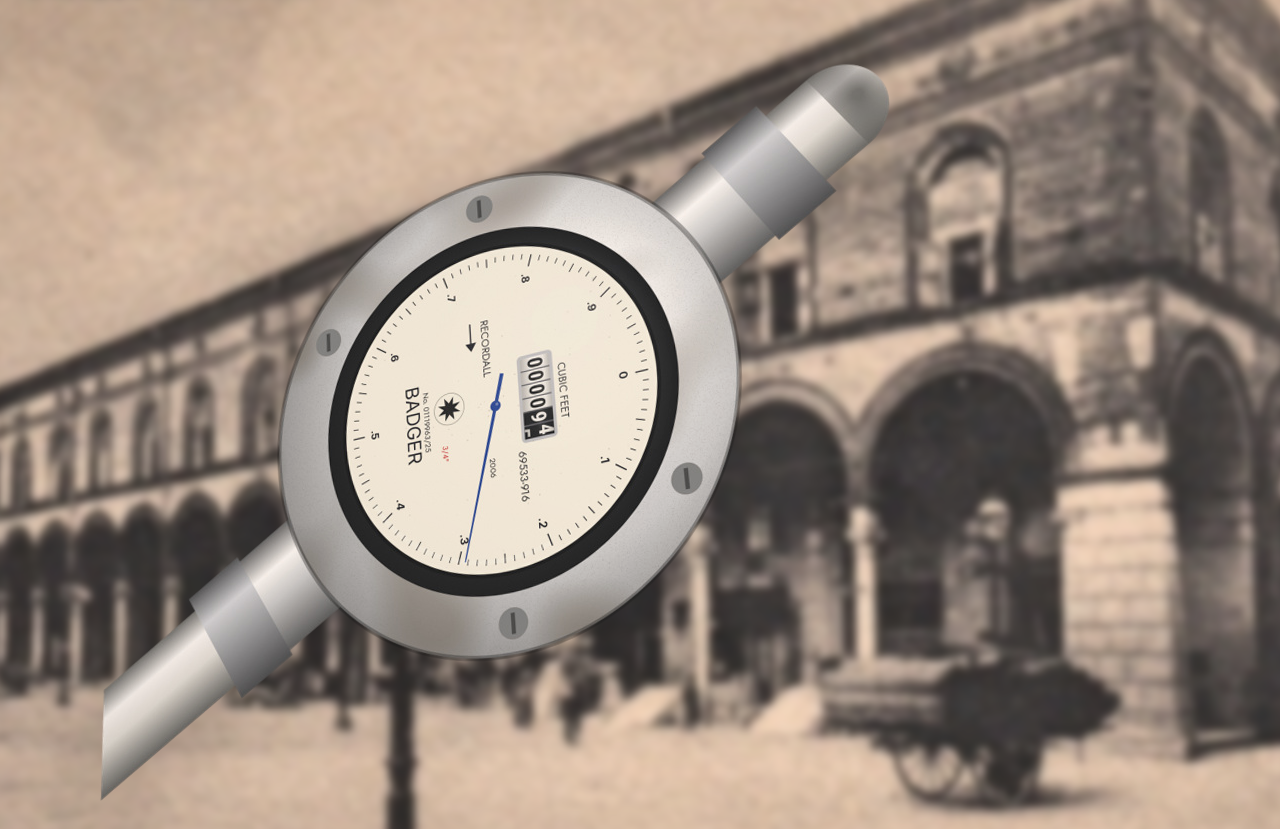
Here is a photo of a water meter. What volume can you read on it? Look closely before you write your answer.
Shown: 94.29 ft³
